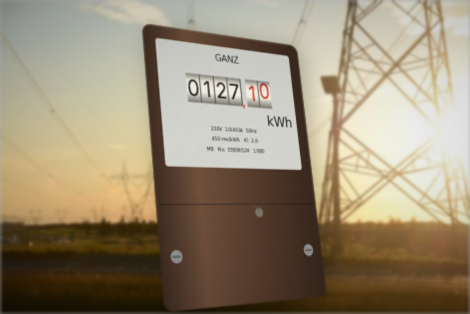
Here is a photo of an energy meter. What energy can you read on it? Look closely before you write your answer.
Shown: 127.10 kWh
